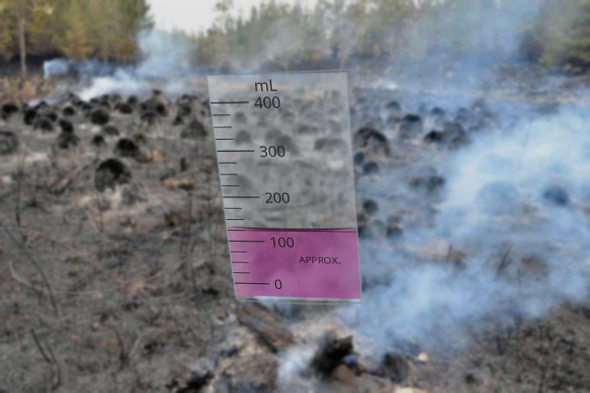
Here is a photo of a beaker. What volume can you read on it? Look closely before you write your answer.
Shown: 125 mL
